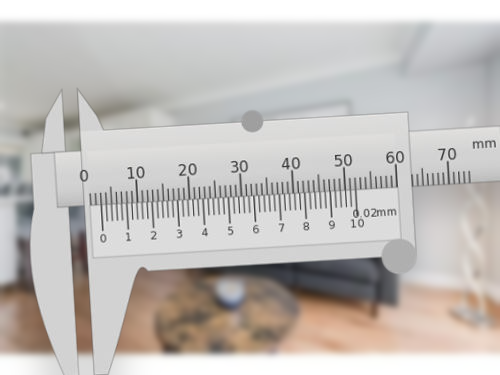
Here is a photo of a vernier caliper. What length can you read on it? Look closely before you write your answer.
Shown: 3.0 mm
